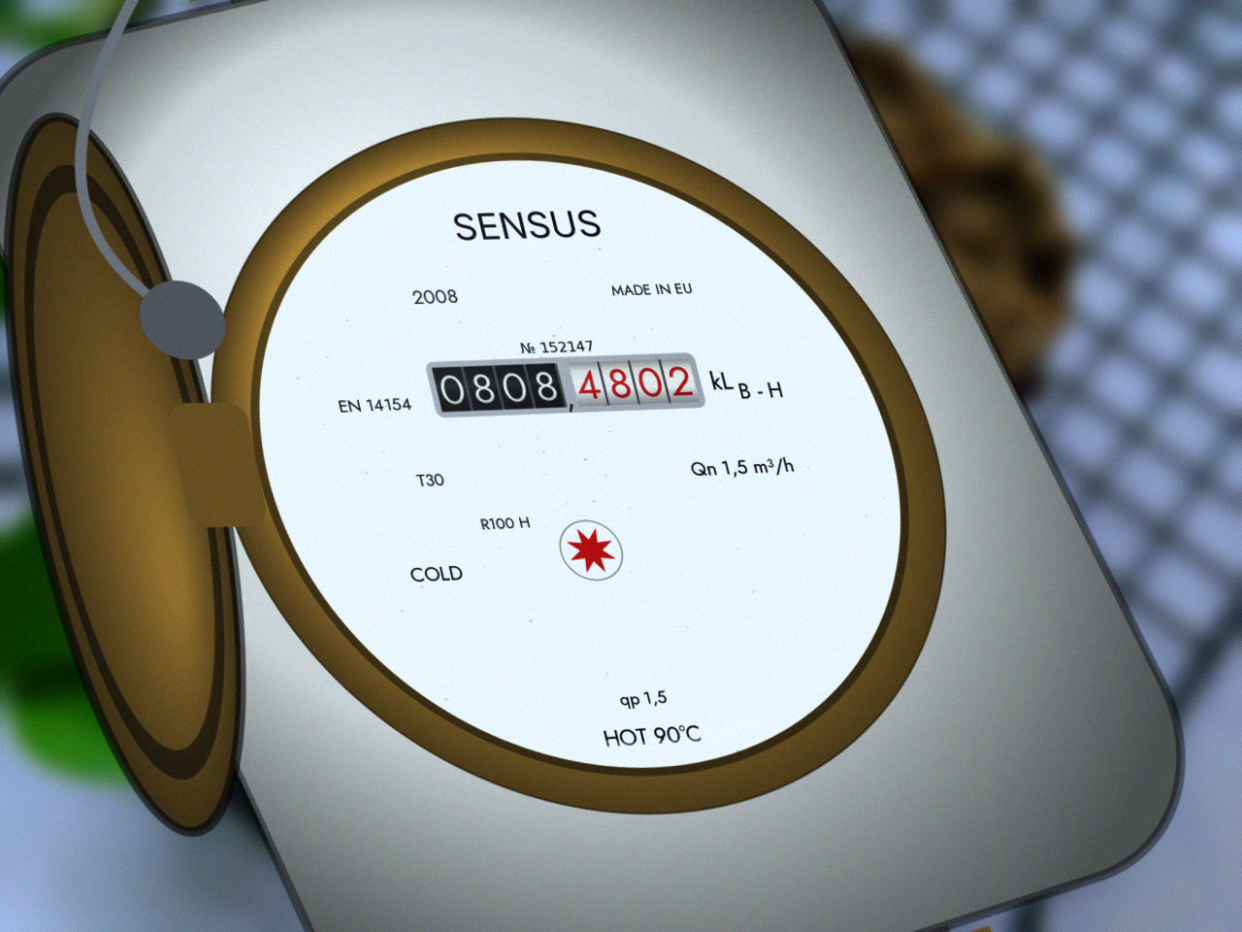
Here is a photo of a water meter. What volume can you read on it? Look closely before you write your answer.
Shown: 808.4802 kL
